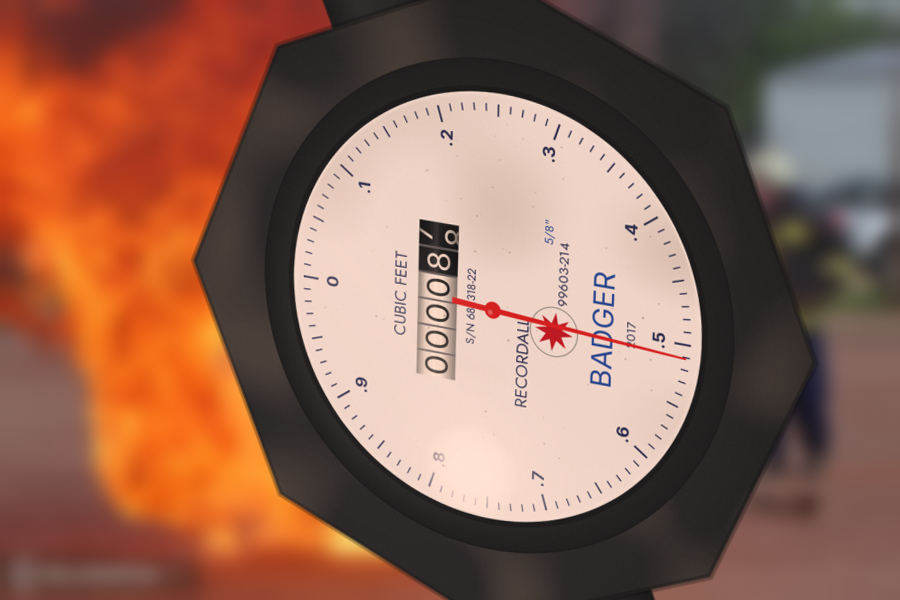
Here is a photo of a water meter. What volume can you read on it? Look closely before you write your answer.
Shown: 87.51 ft³
